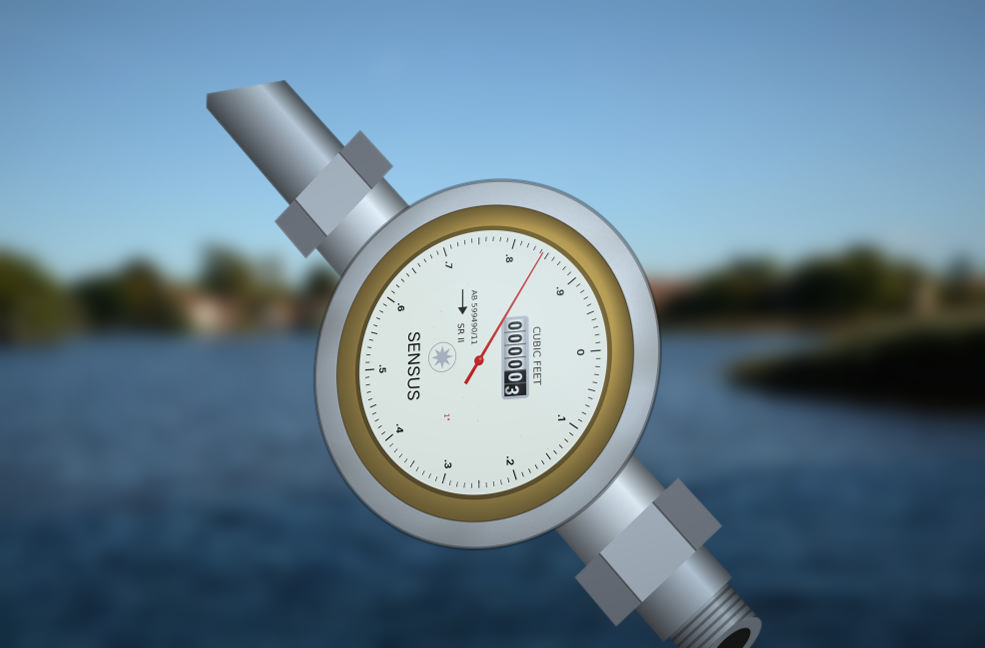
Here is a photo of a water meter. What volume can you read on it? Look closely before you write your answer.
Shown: 2.84 ft³
